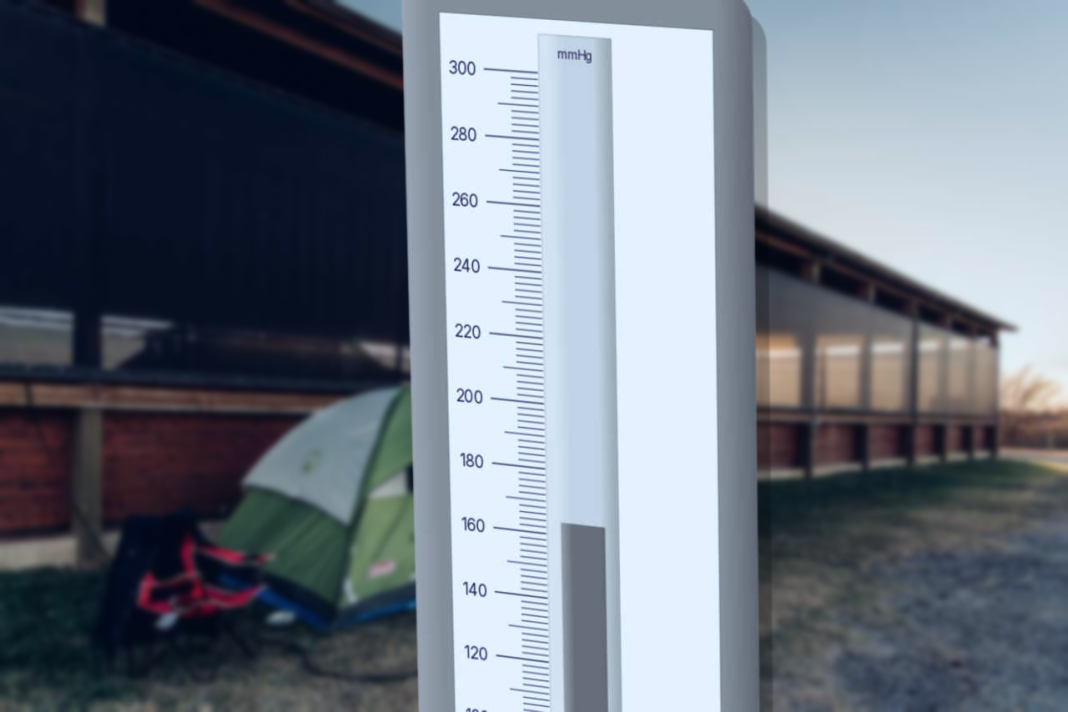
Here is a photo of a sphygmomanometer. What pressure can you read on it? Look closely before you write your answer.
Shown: 164 mmHg
